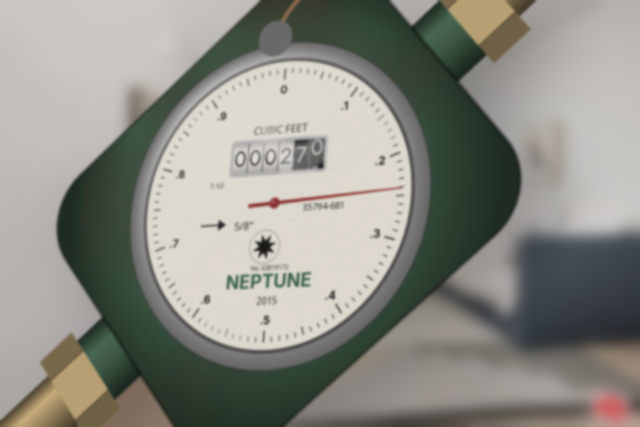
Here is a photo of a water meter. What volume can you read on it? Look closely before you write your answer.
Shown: 270.24 ft³
